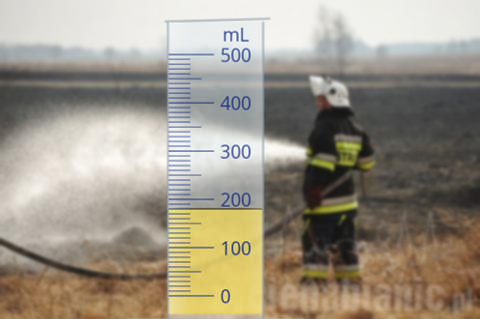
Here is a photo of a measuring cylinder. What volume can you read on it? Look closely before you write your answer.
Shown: 180 mL
